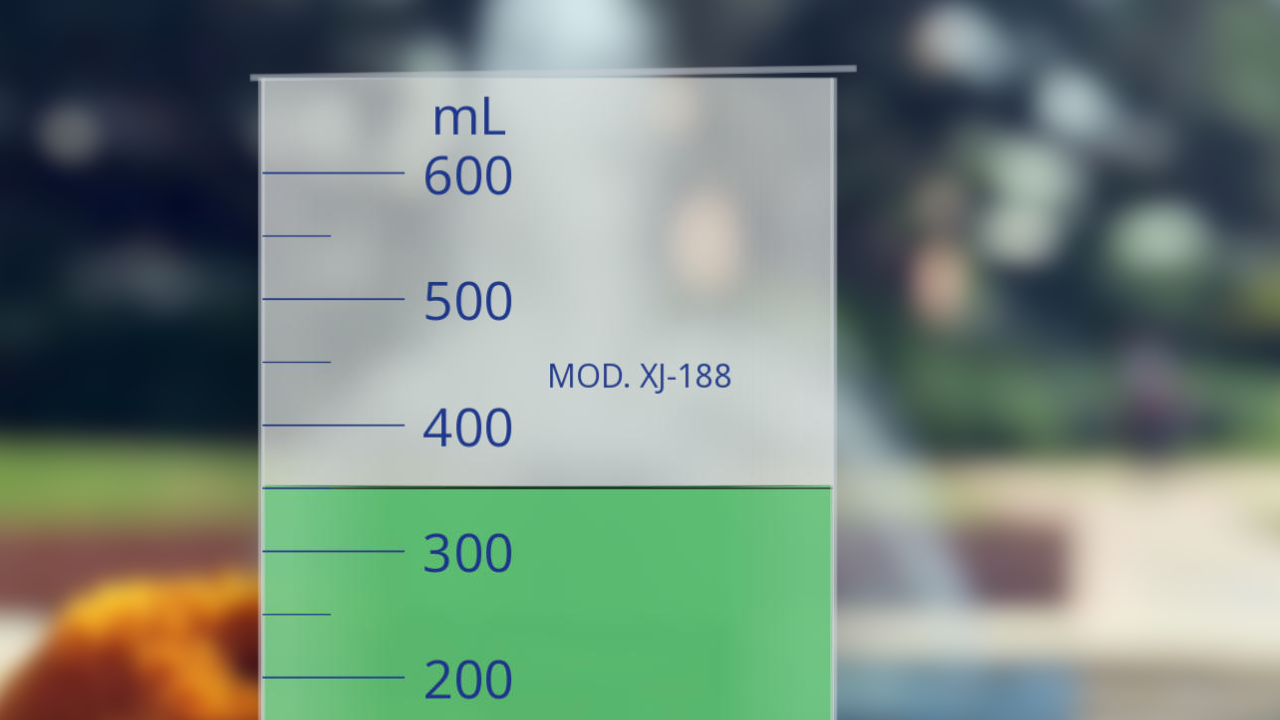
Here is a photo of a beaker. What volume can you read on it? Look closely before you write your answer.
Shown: 350 mL
